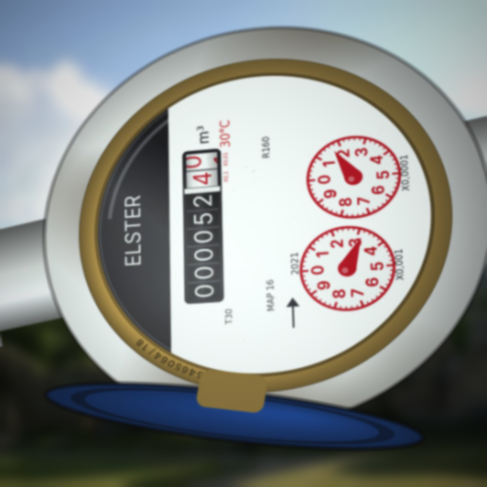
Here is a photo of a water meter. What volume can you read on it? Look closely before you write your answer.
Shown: 52.4031 m³
